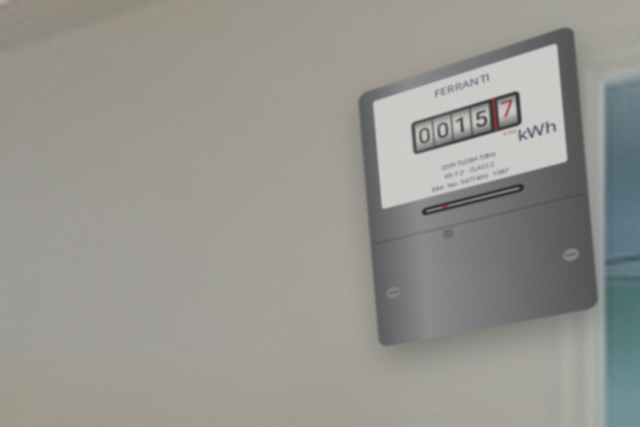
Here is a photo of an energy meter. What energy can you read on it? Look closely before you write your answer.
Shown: 15.7 kWh
